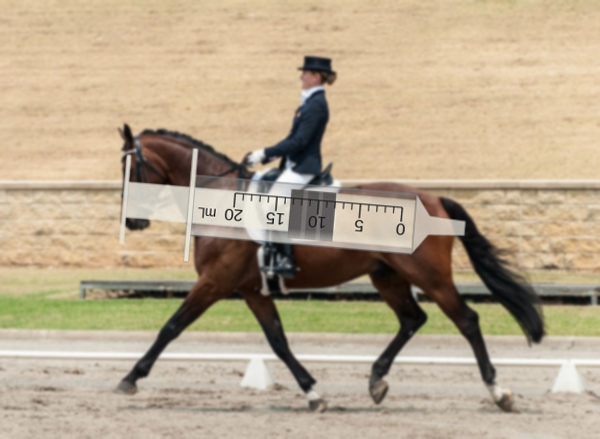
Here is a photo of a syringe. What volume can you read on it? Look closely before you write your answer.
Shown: 8 mL
